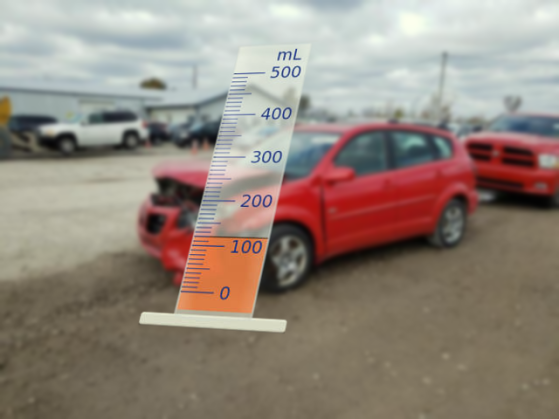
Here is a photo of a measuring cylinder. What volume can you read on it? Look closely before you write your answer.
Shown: 120 mL
